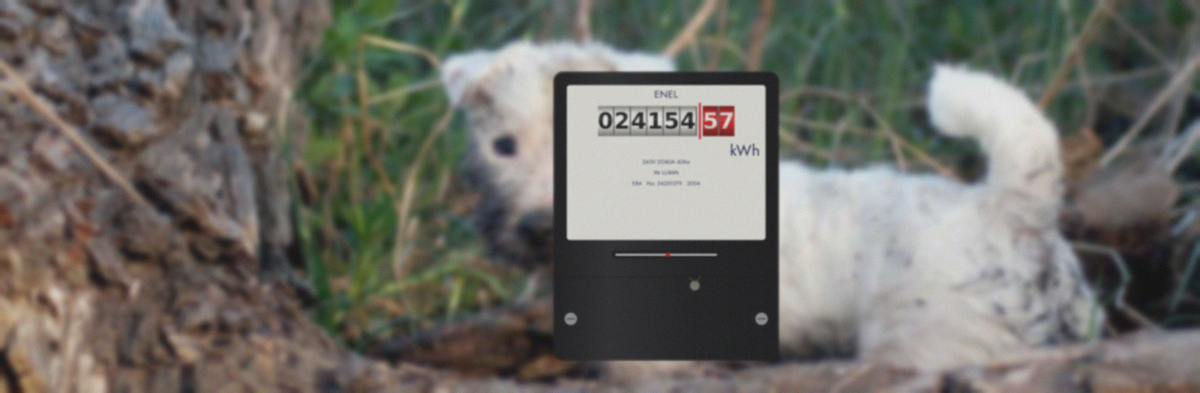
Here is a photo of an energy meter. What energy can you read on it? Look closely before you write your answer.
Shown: 24154.57 kWh
